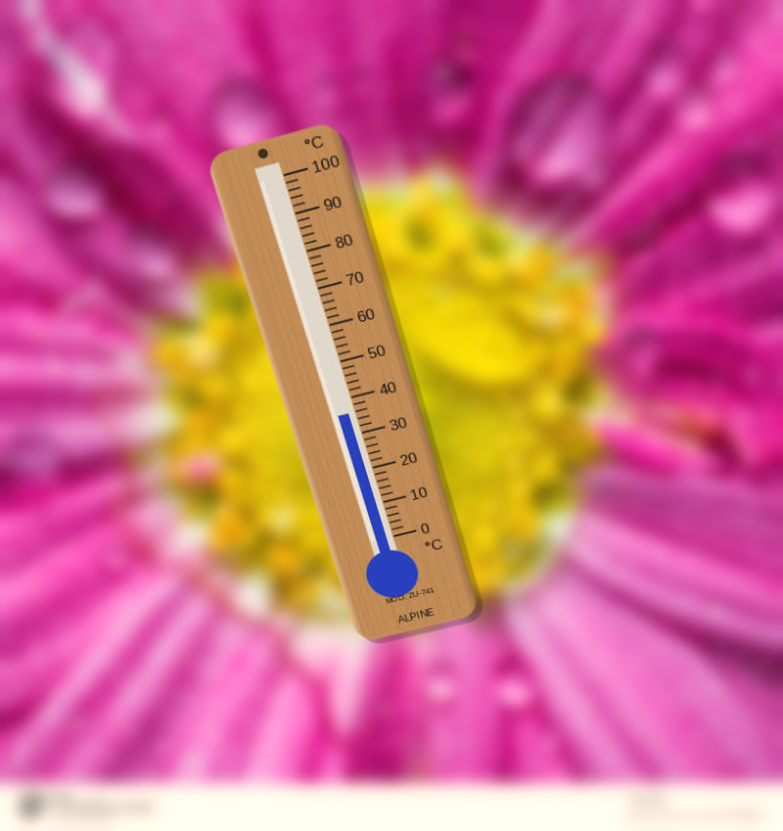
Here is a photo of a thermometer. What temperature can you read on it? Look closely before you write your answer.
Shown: 36 °C
